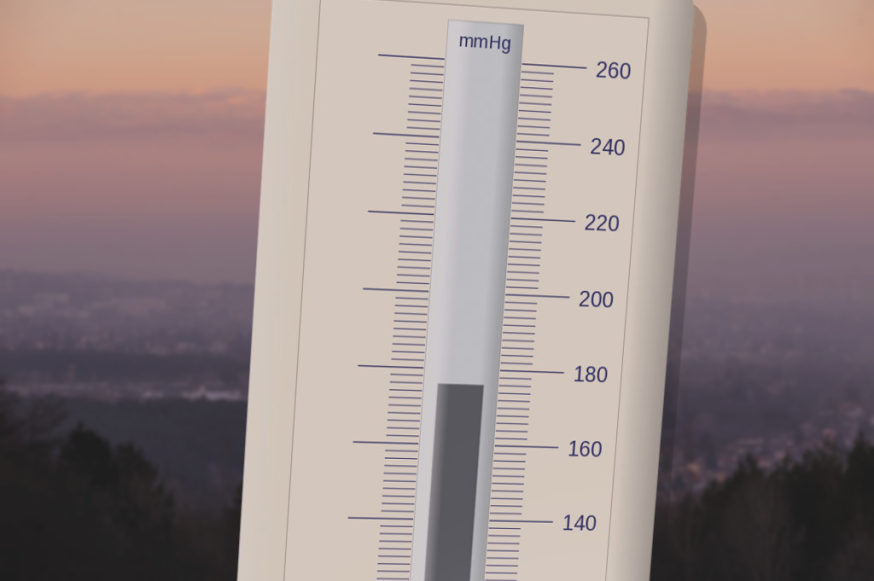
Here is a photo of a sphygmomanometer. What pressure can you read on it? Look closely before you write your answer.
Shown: 176 mmHg
